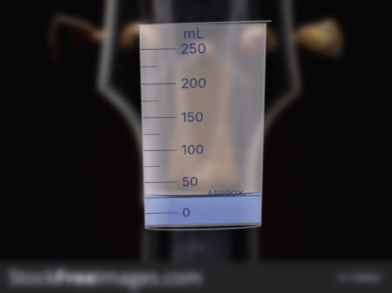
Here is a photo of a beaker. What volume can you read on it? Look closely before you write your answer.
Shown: 25 mL
